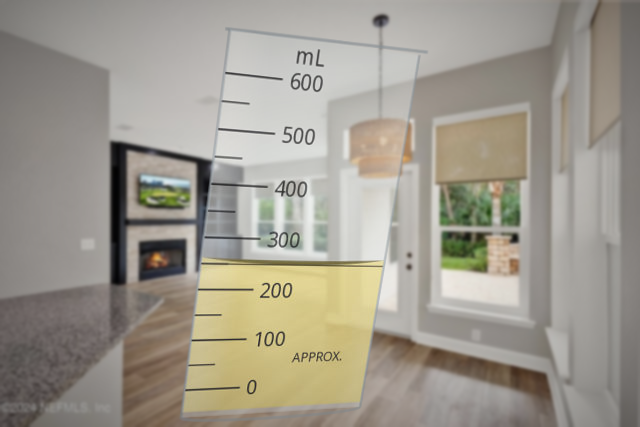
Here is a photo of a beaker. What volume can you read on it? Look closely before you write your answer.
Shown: 250 mL
